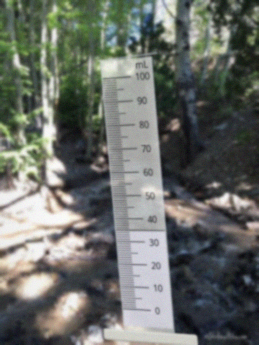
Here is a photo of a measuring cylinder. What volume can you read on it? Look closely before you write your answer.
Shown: 35 mL
